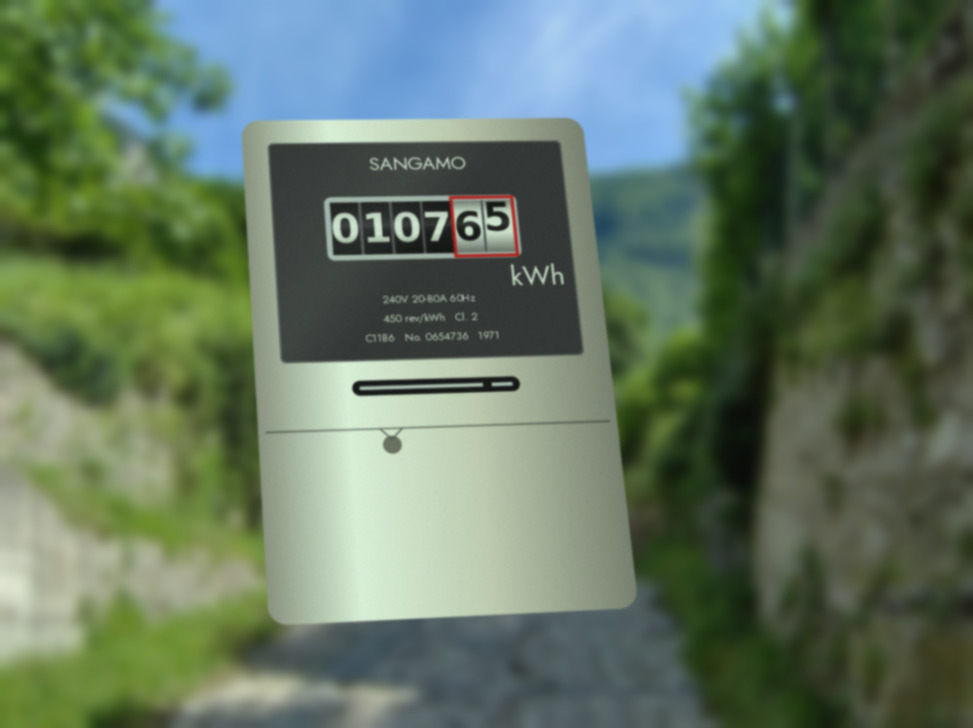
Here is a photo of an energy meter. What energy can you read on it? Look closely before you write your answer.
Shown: 107.65 kWh
